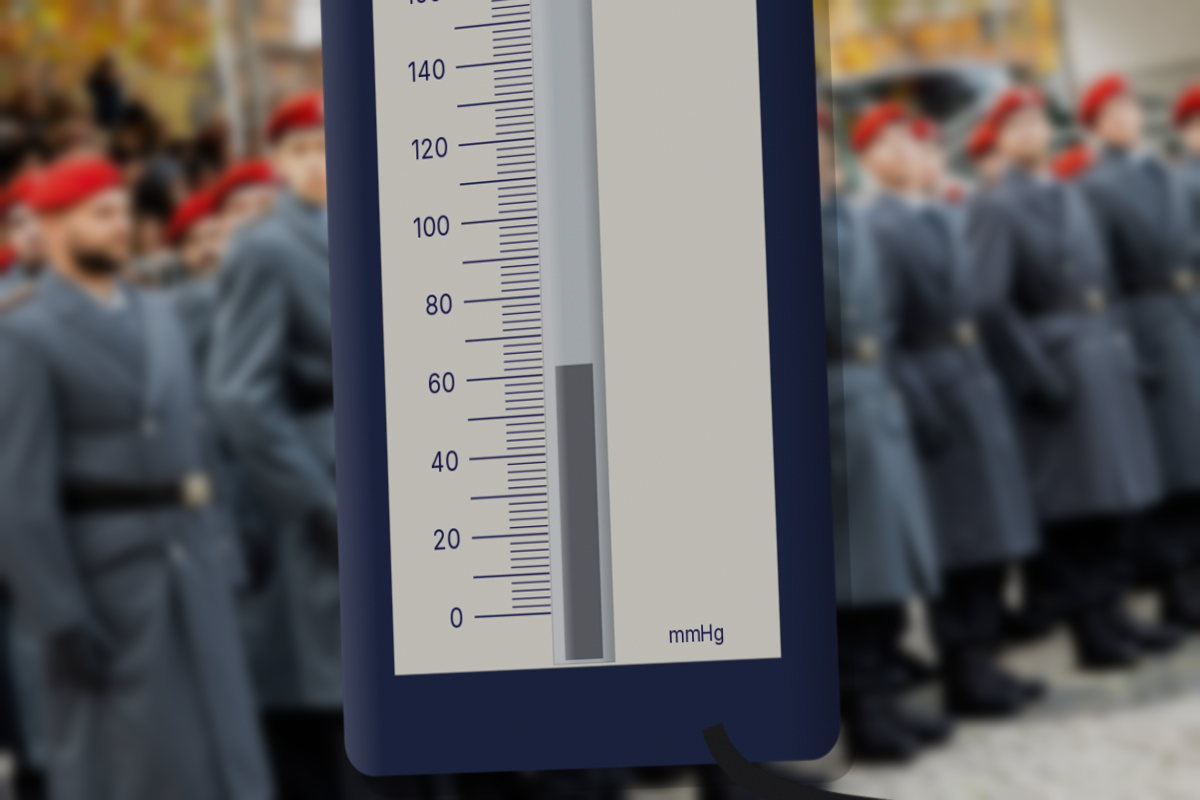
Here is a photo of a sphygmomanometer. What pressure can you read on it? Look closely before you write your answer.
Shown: 62 mmHg
